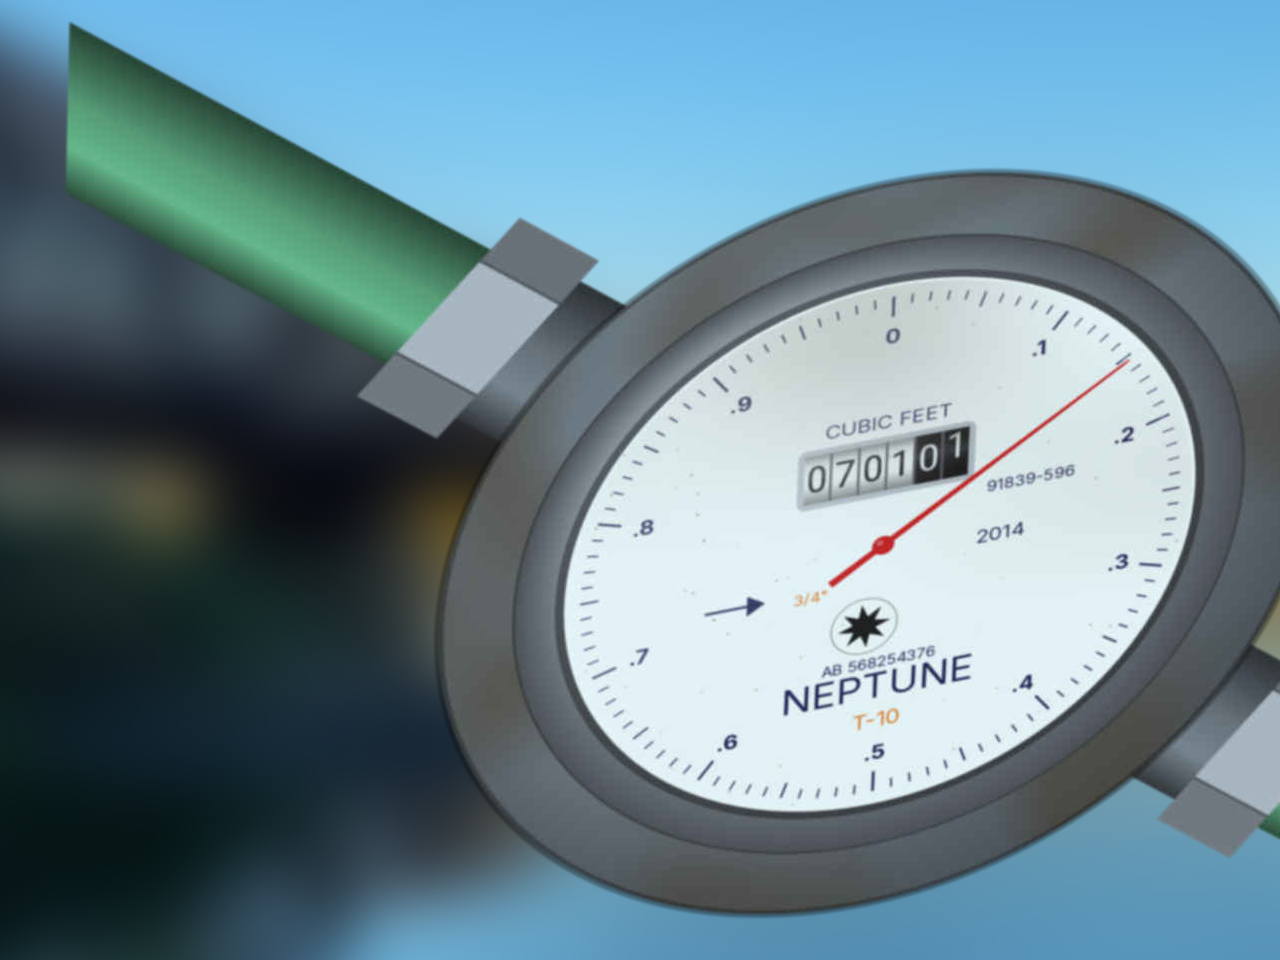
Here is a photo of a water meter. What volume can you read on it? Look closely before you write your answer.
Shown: 70101.15 ft³
